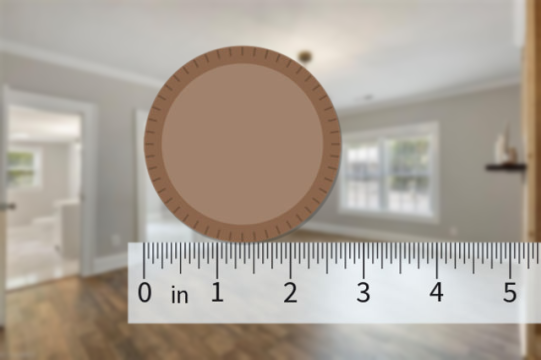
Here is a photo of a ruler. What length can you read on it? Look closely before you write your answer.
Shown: 2.6875 in
